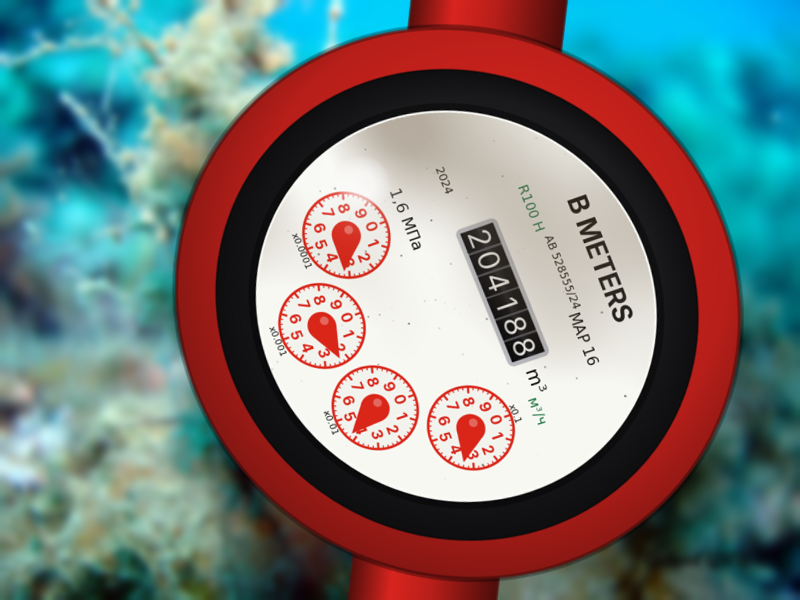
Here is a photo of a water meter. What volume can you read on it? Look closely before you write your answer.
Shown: 204188.3423 m³
